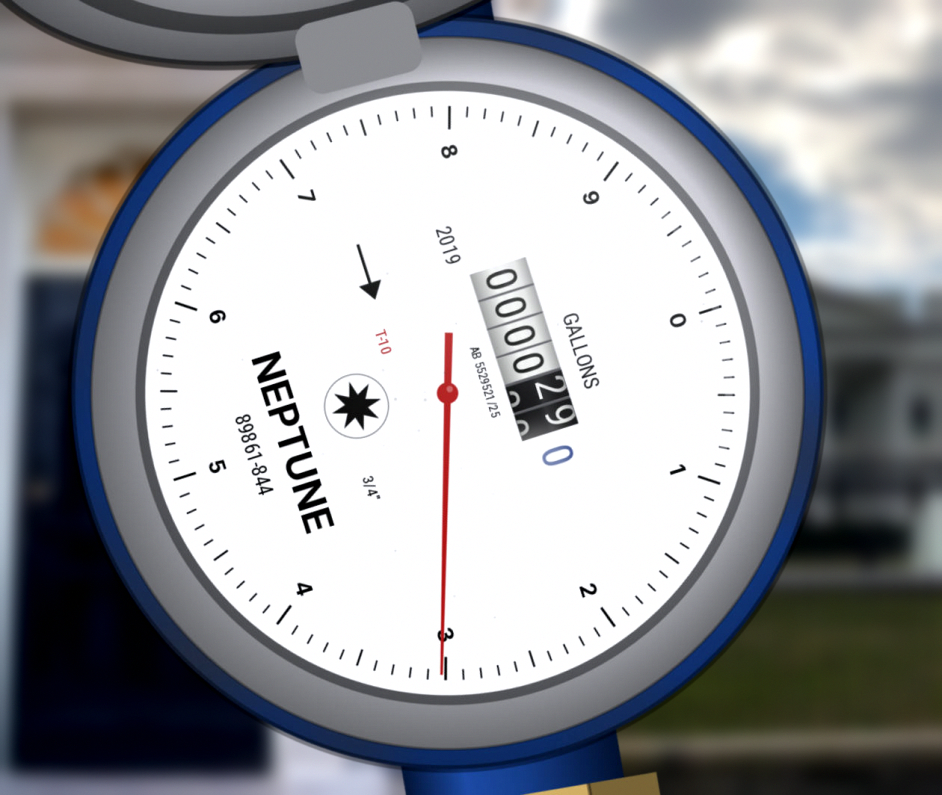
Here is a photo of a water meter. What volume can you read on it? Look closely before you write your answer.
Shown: 293.0 gal
